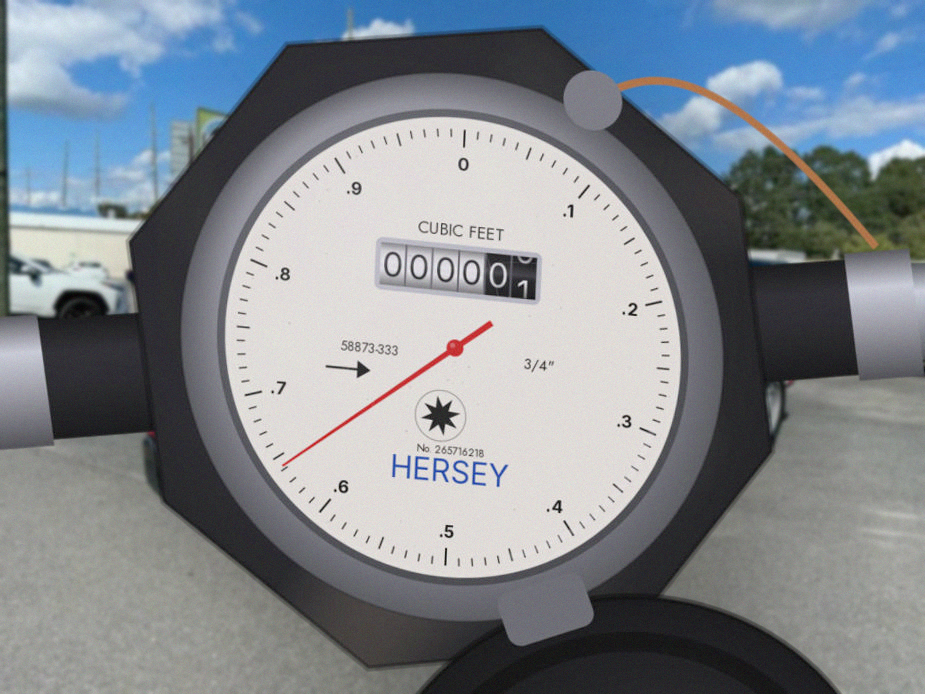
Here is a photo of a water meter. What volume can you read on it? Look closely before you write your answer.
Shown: 0.64 ft³
